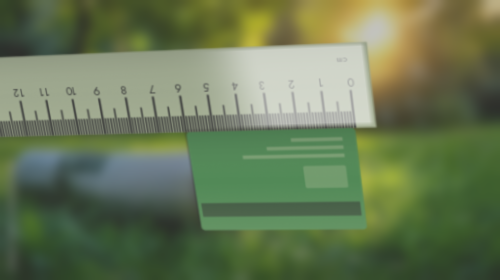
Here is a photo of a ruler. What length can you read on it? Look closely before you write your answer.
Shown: 6 cm
